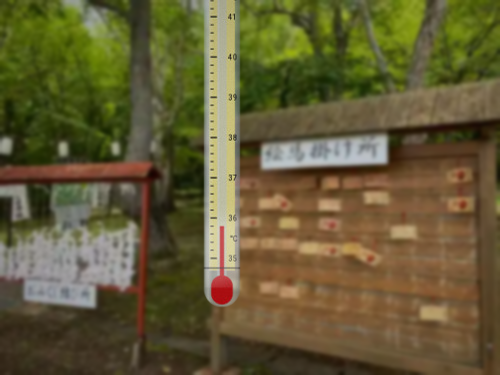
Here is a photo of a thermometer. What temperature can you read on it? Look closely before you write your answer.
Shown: 35.8 °C
